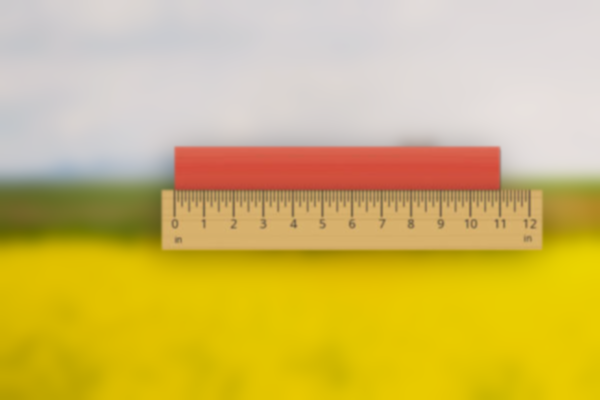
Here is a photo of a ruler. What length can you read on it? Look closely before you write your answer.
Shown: 11 in
